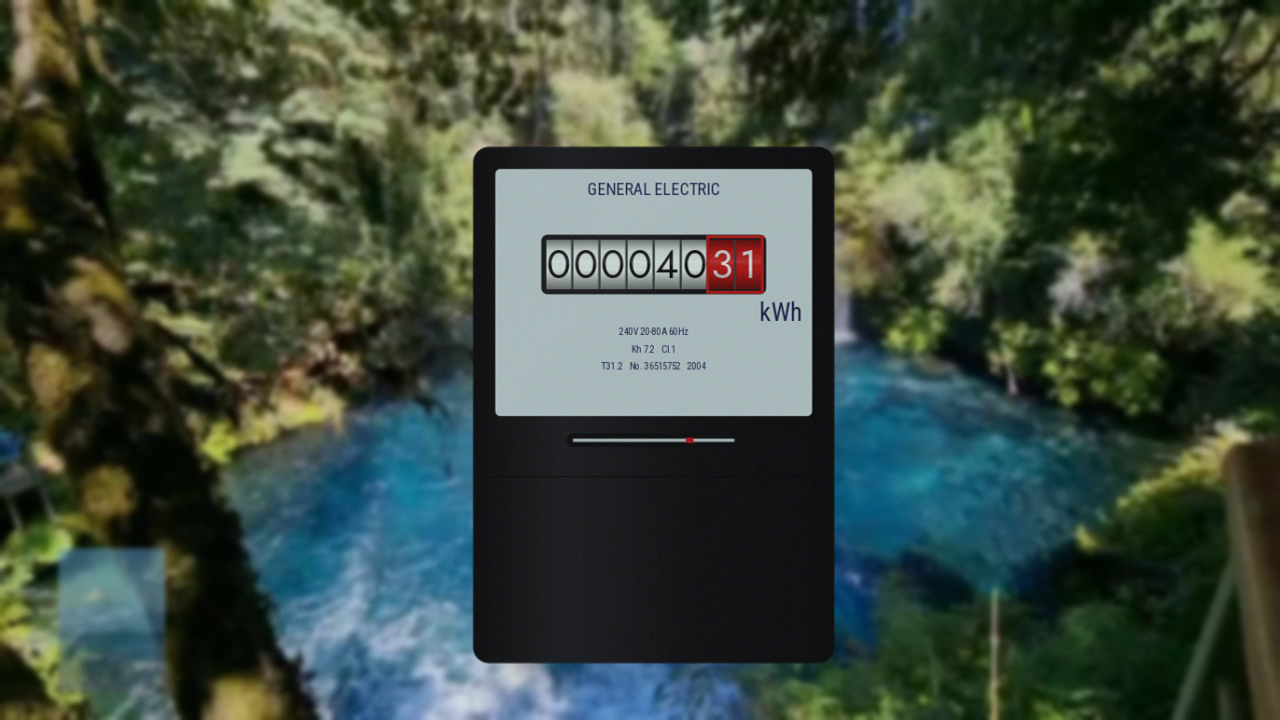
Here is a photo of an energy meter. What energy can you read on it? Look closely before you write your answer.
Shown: 40.31 kWh
